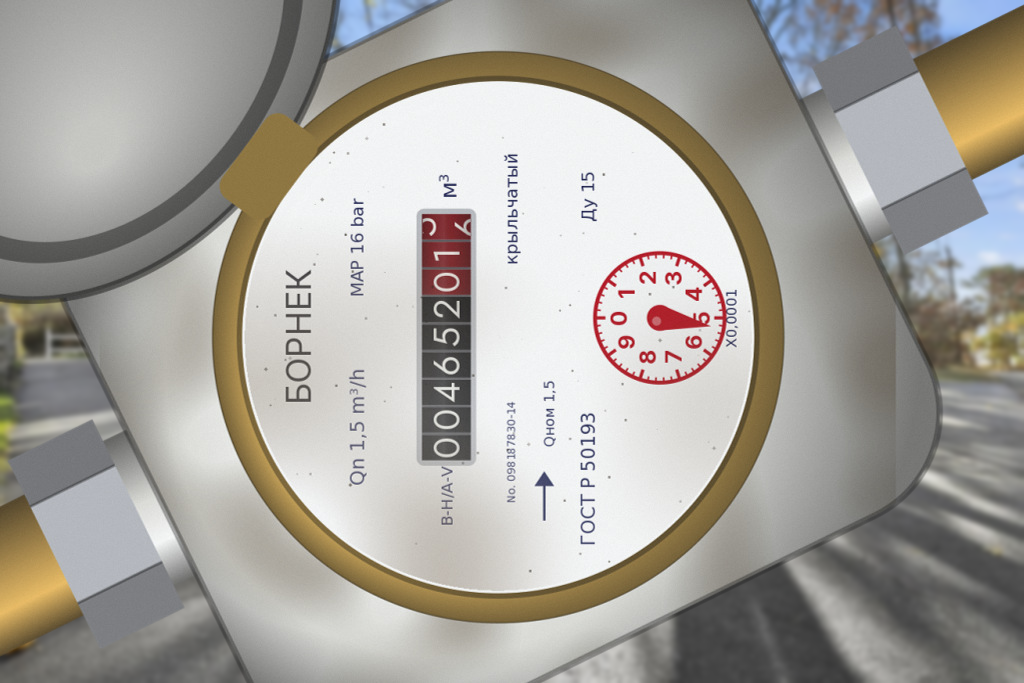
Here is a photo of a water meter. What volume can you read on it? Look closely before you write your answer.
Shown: 4652.0155 m³
